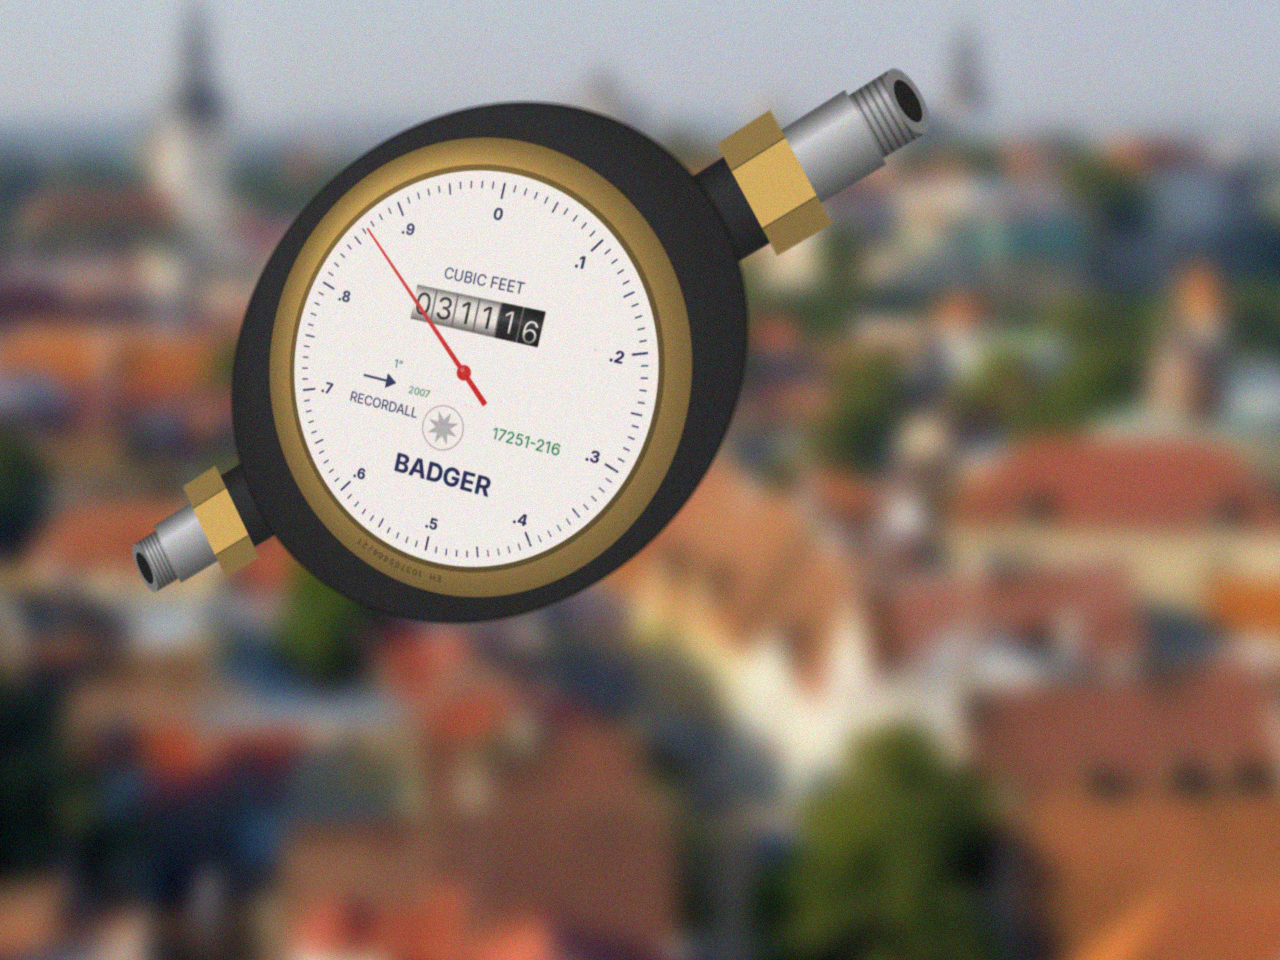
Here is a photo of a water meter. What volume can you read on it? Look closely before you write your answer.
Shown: 31115.86 ft³
